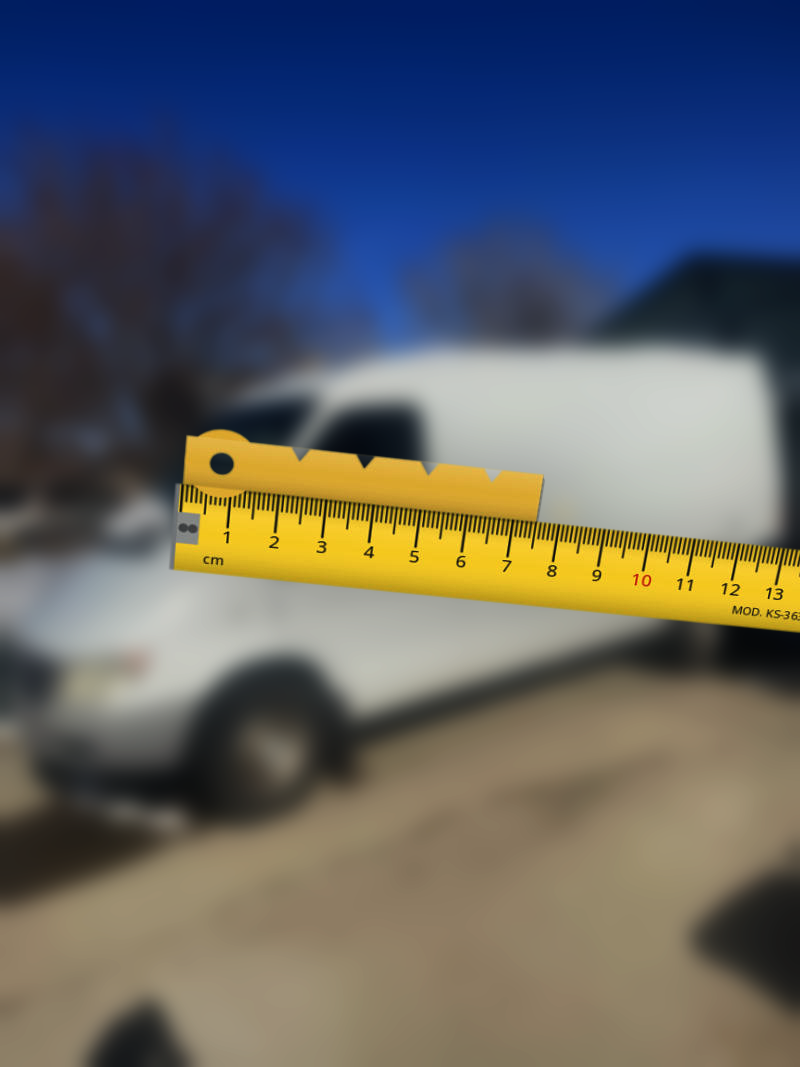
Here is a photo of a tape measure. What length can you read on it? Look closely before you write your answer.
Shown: 7.5 cm
